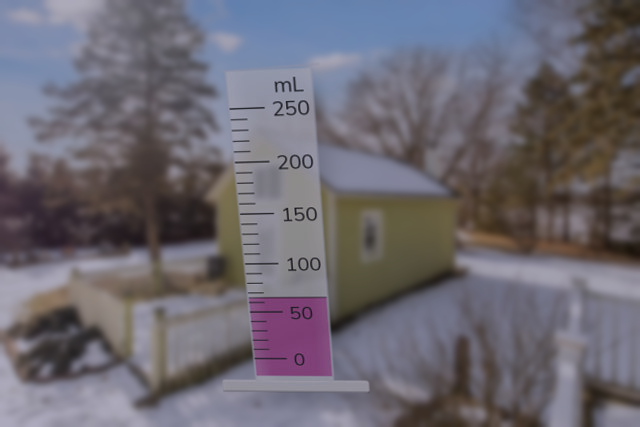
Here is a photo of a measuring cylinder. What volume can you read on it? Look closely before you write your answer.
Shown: 65 mL
